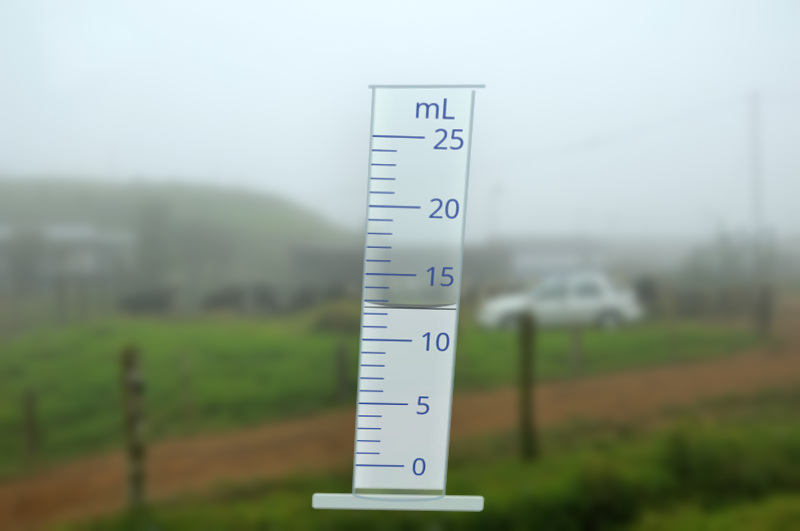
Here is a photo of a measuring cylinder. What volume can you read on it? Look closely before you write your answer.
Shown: 12.5 mL
